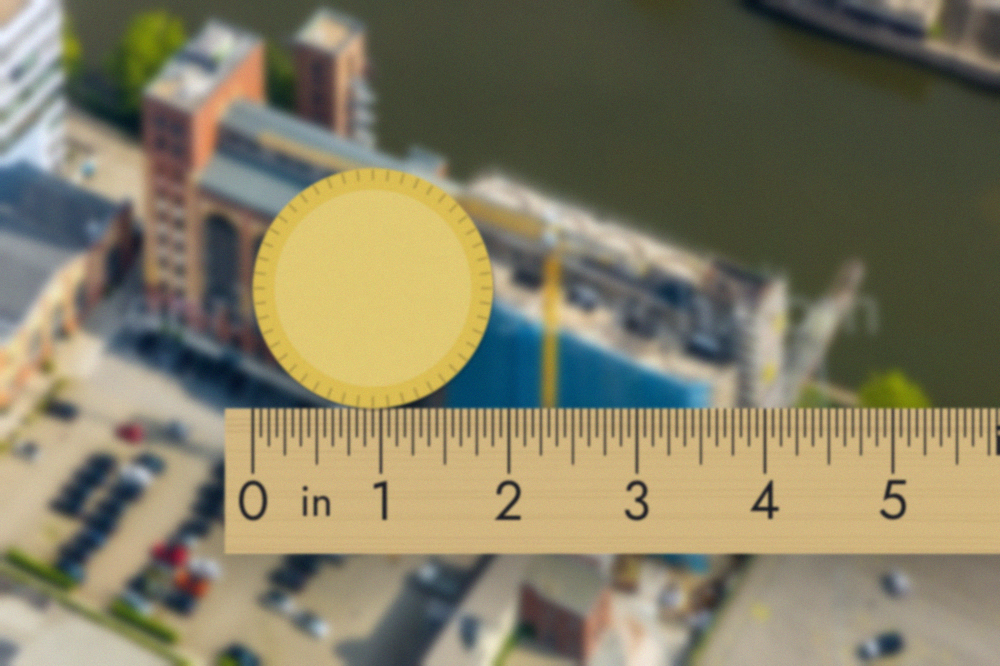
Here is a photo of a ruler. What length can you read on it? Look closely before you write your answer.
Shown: 1.875 in
